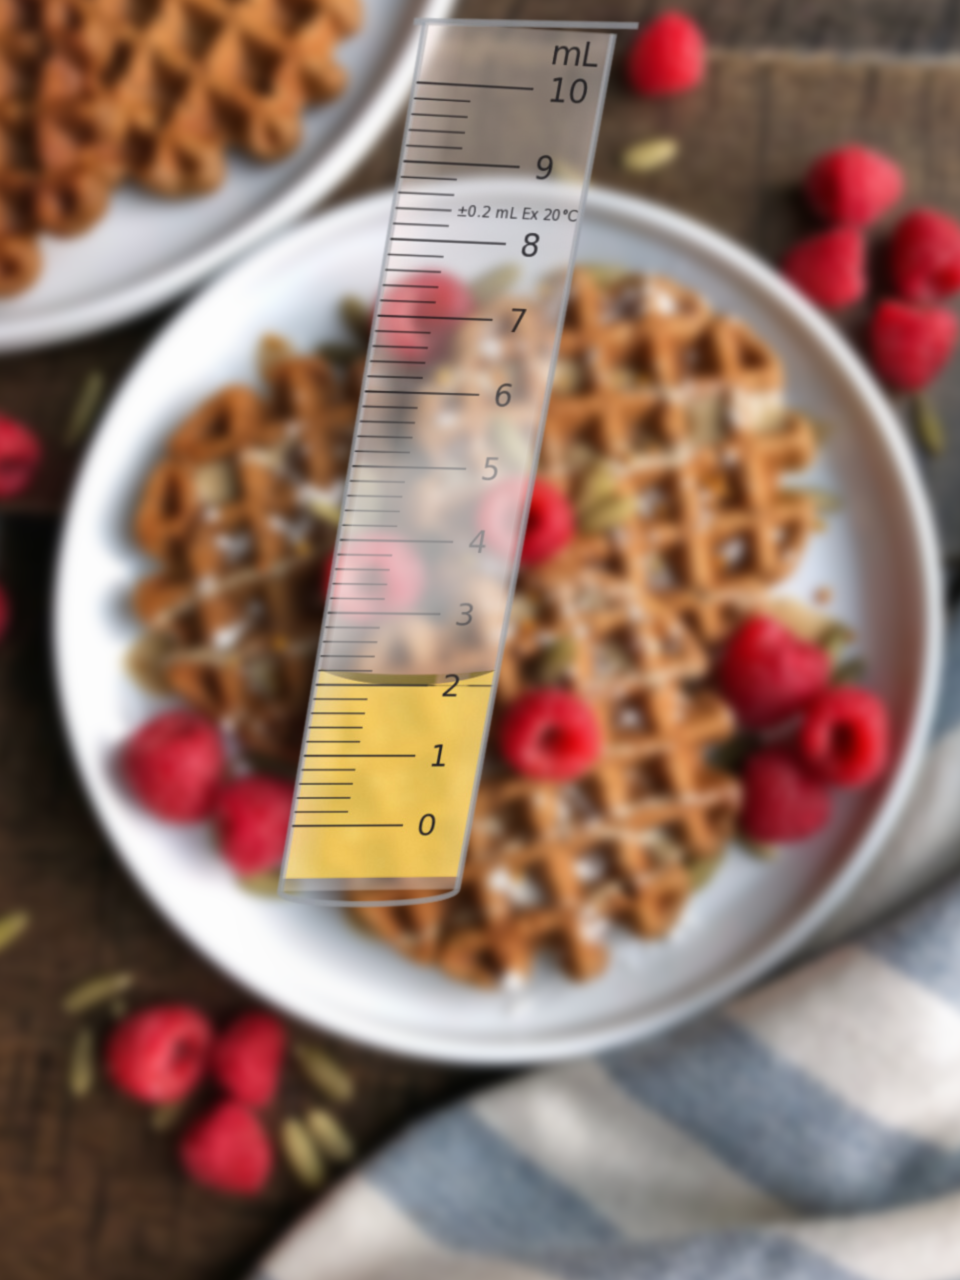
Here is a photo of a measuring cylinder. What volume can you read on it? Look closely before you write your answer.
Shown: 2 mL
